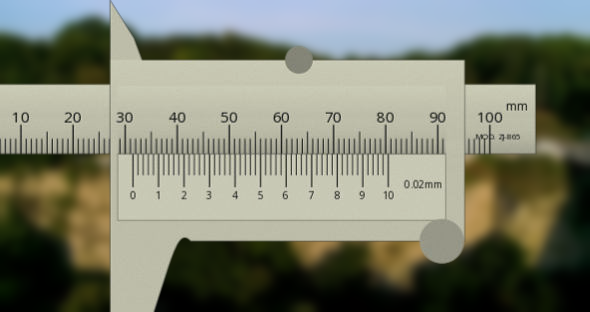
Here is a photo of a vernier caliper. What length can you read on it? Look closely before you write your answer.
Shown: 31.5 mm
